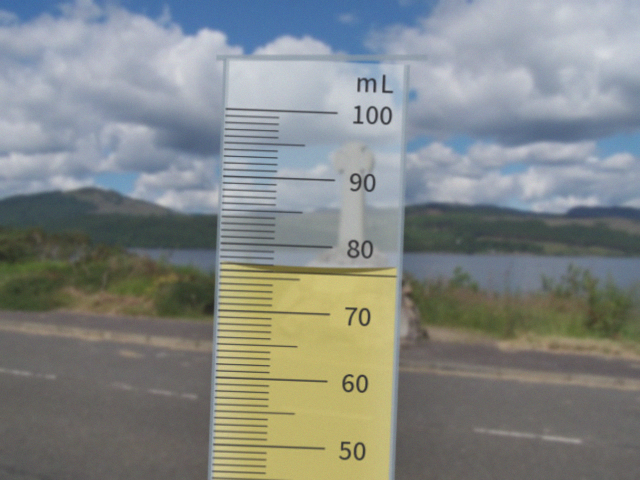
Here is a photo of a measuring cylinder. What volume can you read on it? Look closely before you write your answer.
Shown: 76 mL
